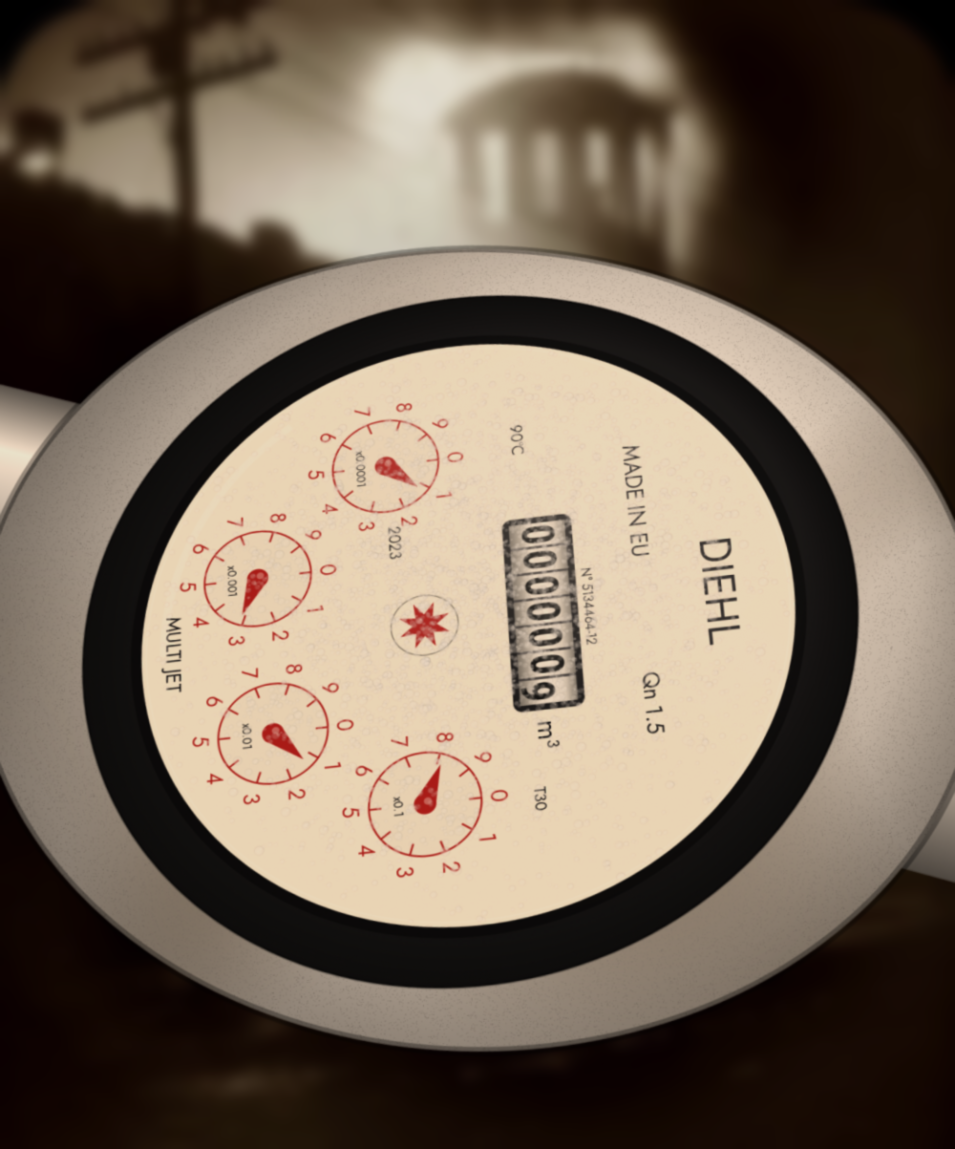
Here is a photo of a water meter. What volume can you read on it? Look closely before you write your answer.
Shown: 8.8131 m³
